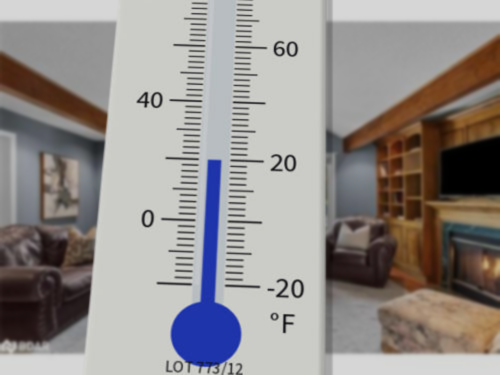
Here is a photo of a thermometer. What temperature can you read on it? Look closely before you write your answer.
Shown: 20 °F
